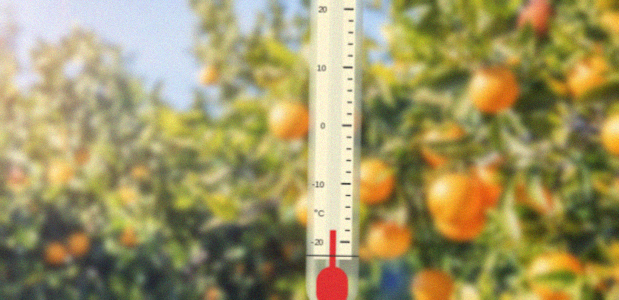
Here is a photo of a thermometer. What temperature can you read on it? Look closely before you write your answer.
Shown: -18 °C
